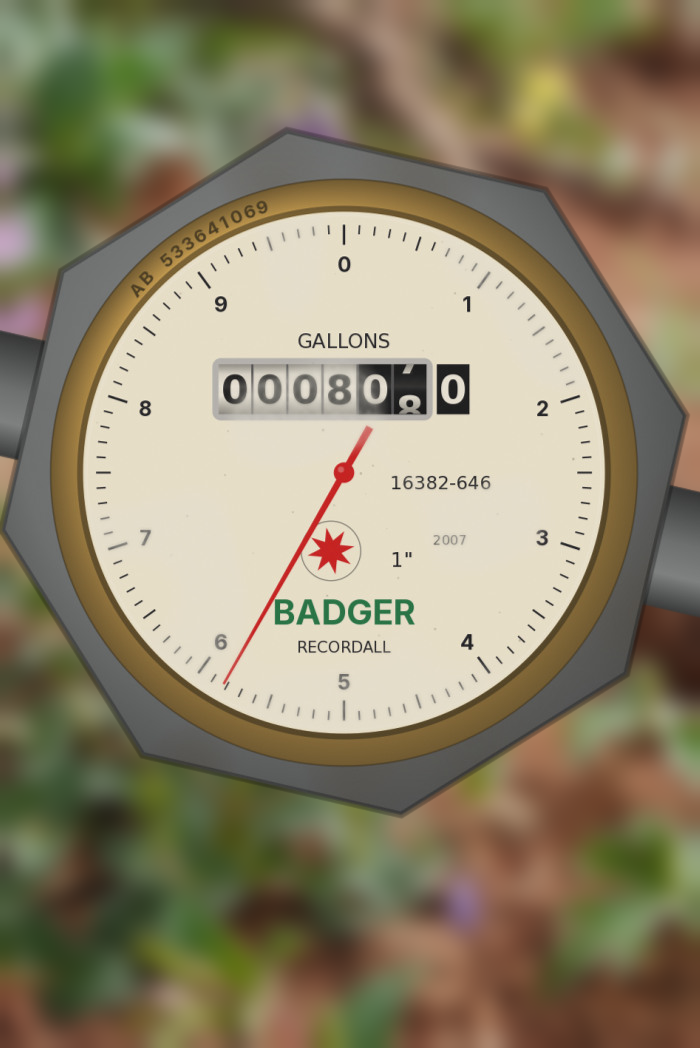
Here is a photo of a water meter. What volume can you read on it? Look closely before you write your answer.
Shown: 8075.8 gal
